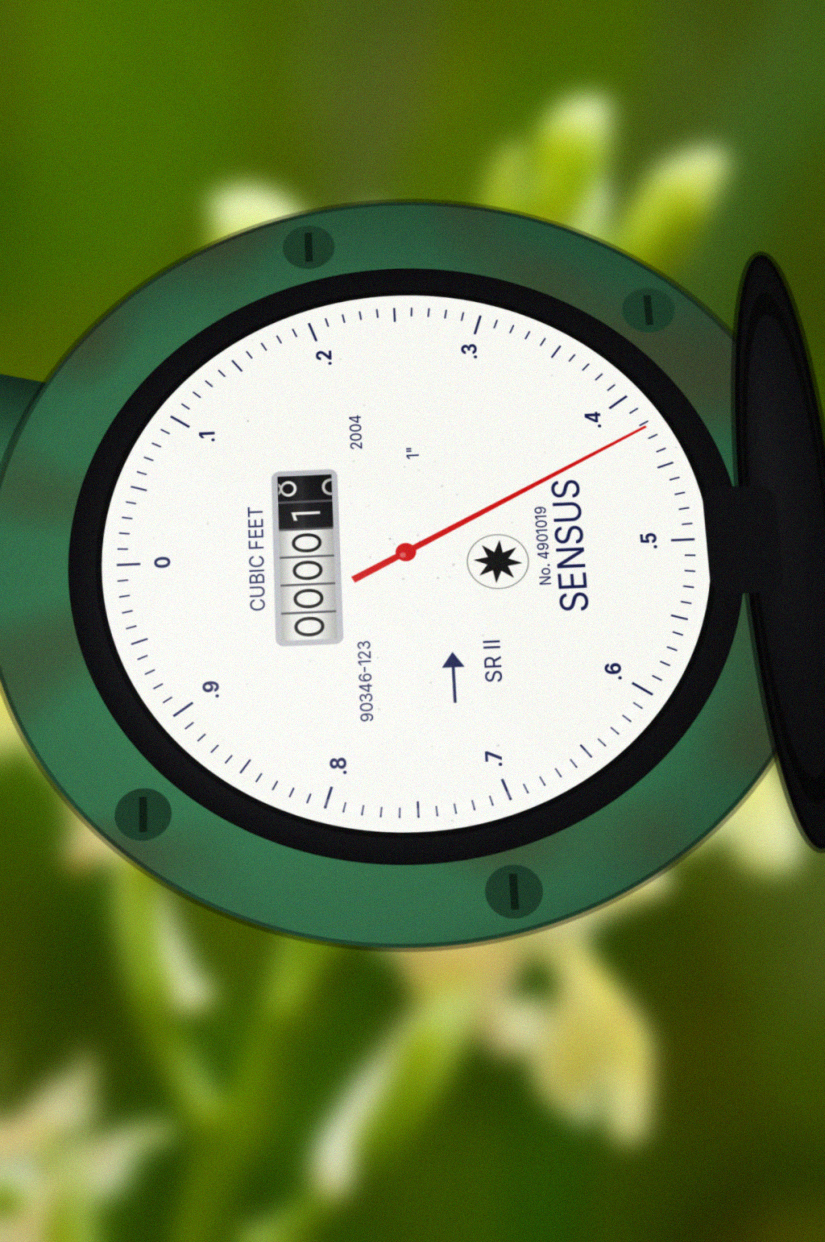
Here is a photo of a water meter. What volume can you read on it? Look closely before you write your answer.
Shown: 18.42 ft³
